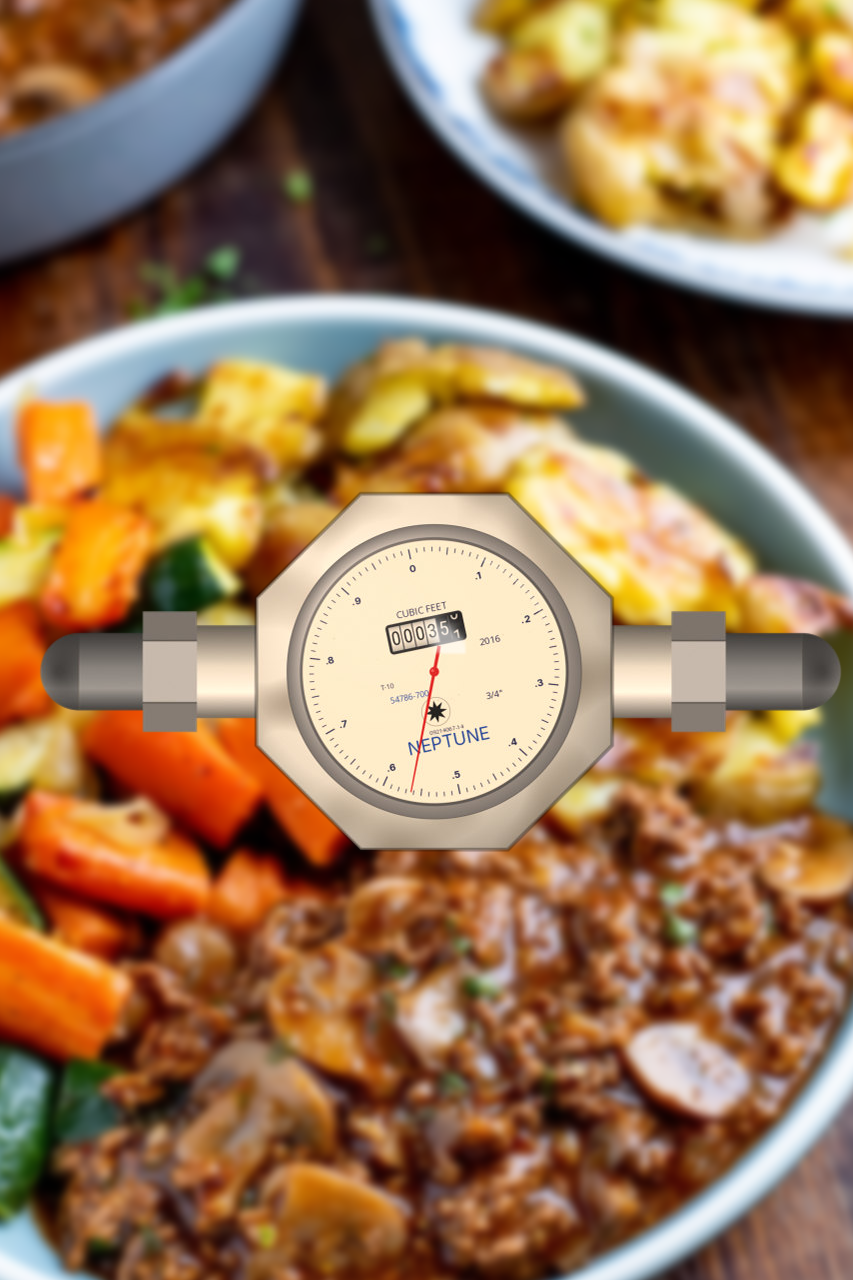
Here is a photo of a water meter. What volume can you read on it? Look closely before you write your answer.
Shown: 350.56 ft³
